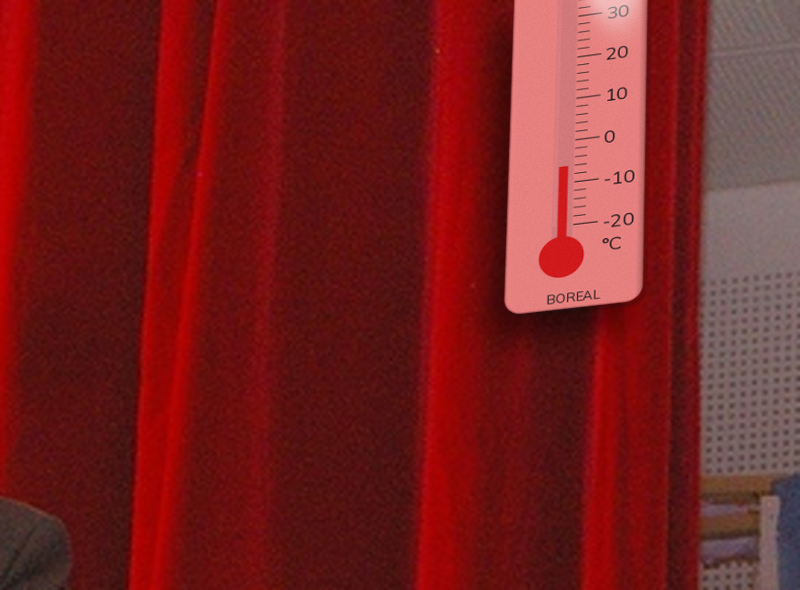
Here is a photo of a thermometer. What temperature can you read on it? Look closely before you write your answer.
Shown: -6 °C
